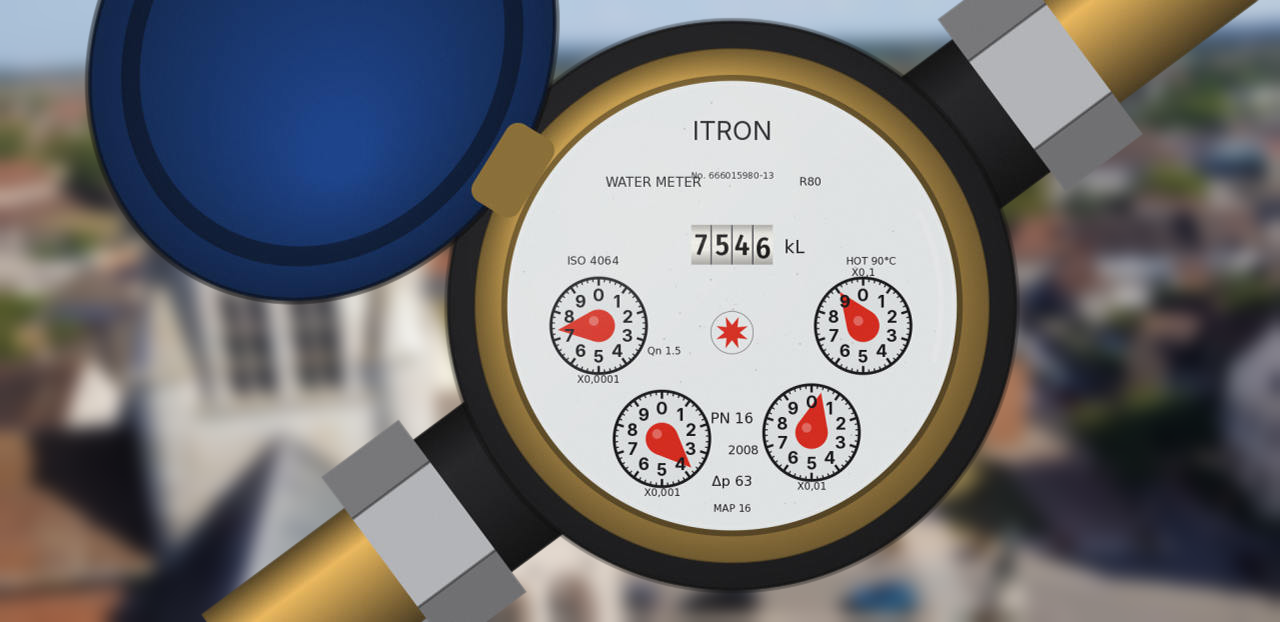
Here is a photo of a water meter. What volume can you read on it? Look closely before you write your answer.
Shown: 7545.9037 kL
